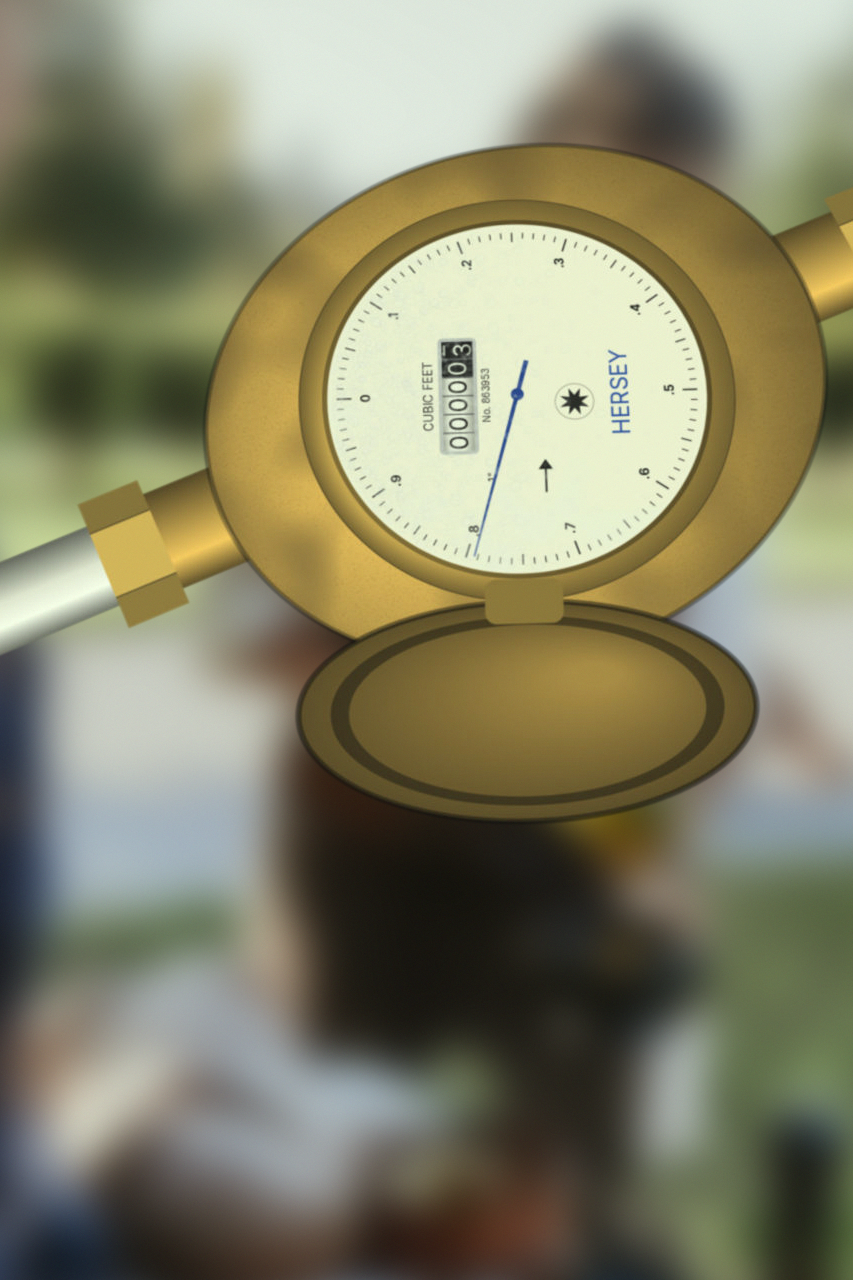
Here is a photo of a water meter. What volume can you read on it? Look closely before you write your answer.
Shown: 2.79 ft³
